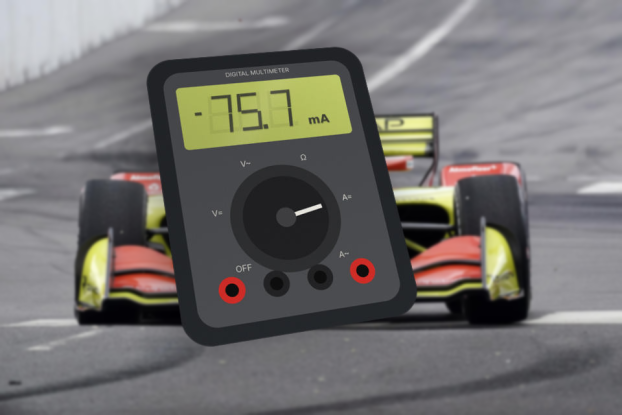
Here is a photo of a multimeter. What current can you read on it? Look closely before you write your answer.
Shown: -75.7 mA
